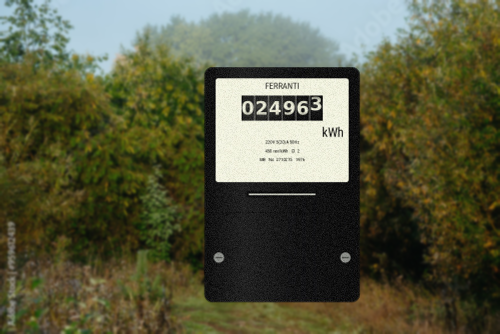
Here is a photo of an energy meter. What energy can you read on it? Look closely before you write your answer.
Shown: 24963 kWh
